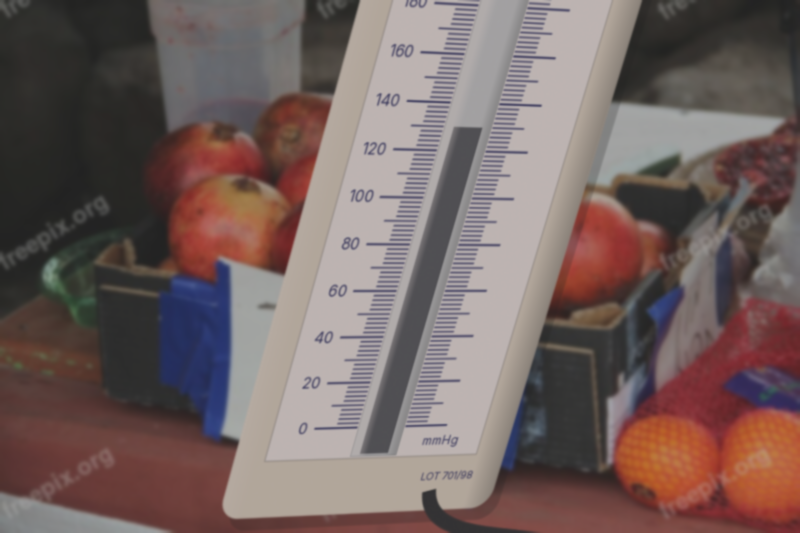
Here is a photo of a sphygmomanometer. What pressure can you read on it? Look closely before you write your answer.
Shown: 130 mmHg
